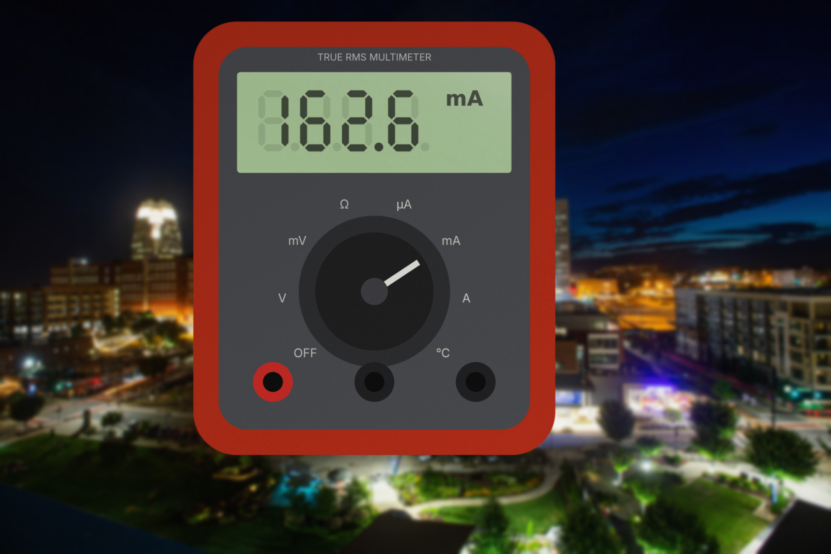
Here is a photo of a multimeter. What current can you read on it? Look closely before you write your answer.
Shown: 162.6 mA
